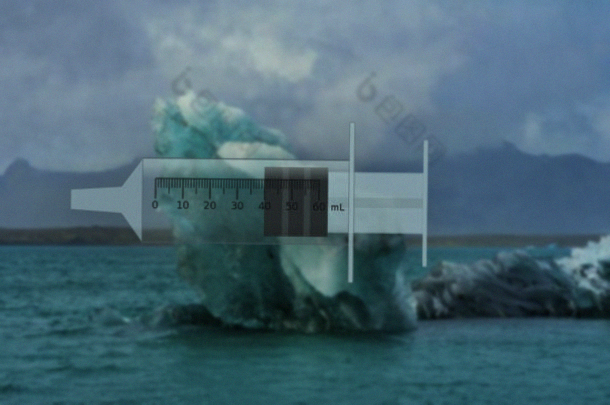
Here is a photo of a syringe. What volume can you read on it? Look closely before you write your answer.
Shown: 40 mL
